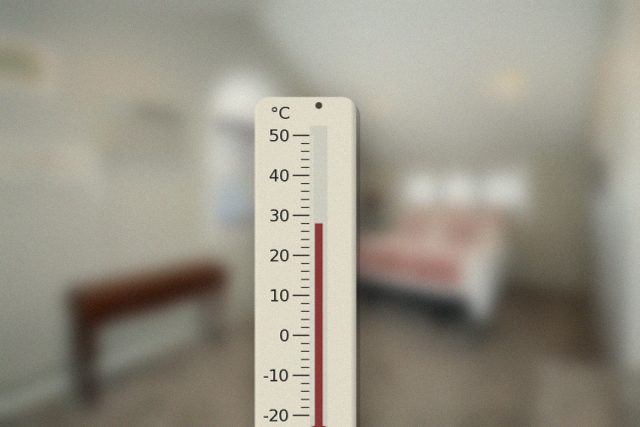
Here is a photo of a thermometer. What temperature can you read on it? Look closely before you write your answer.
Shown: 28 °C
